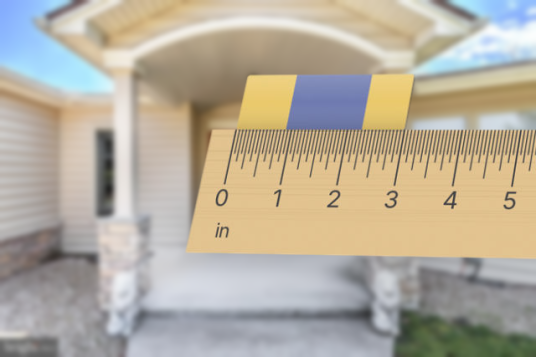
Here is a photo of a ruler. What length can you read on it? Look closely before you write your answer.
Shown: 3 in
